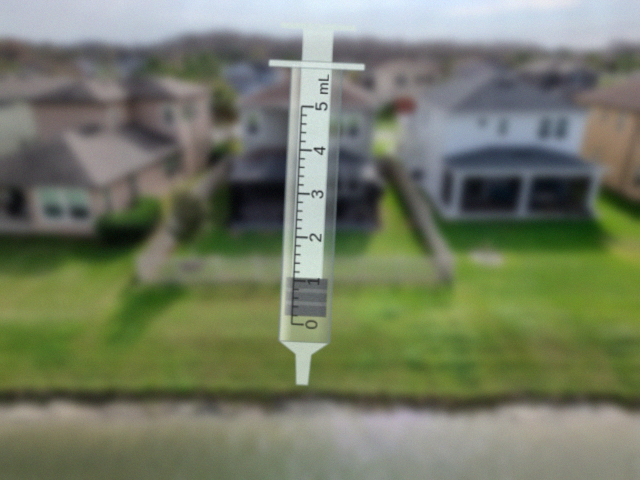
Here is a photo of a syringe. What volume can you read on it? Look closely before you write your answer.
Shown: 0.2 mL
